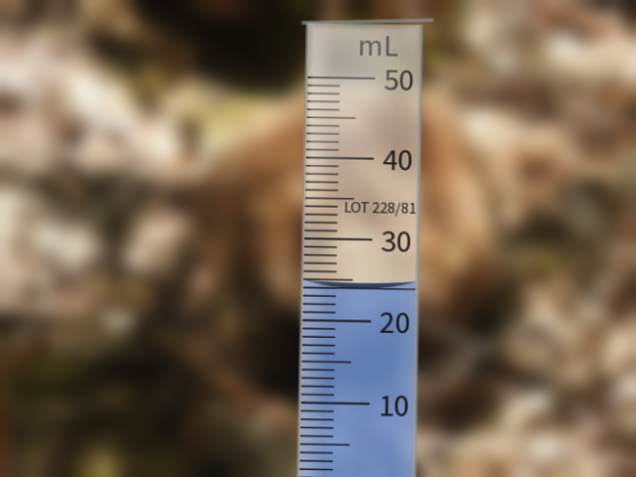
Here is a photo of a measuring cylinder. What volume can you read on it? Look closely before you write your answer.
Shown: 24 mL
